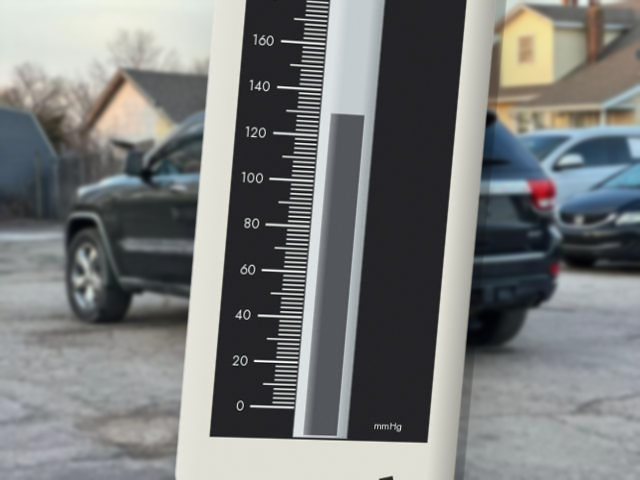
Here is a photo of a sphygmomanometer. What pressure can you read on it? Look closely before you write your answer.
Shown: 130 mmHg
